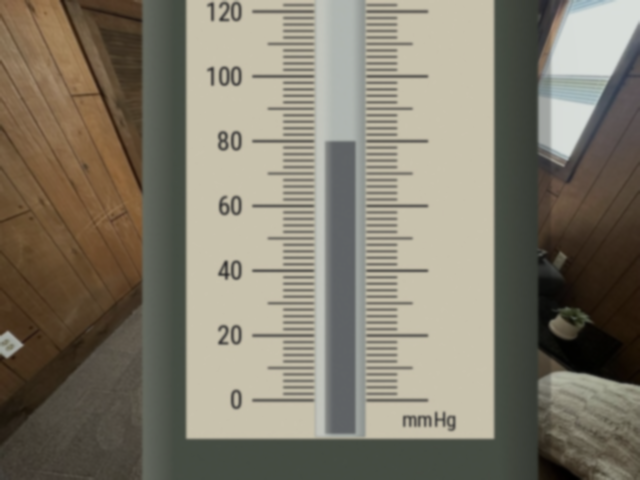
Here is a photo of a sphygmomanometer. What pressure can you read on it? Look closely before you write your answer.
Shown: 80 mmHg
